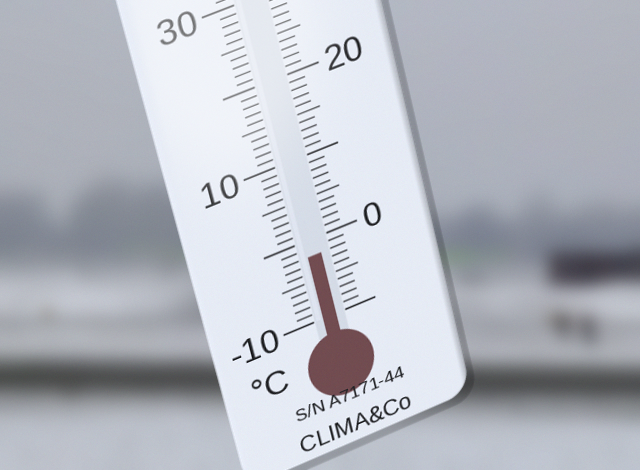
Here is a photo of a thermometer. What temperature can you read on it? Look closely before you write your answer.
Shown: -2 °C
